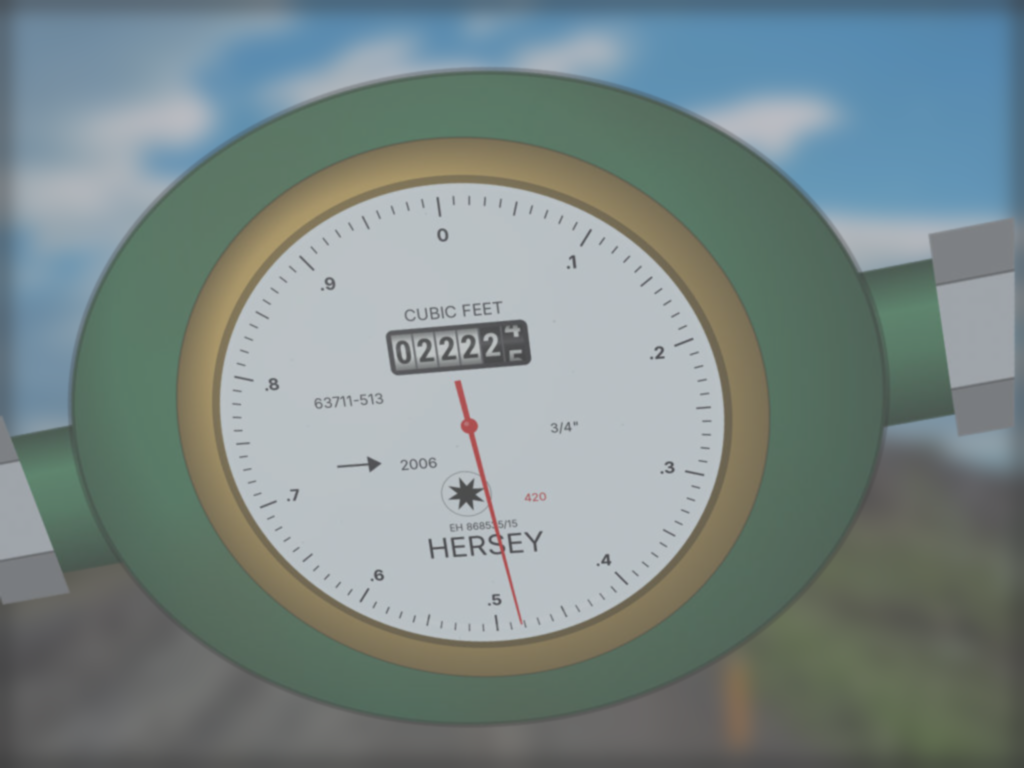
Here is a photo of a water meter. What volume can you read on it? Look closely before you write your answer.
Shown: 22224.48 ft³
